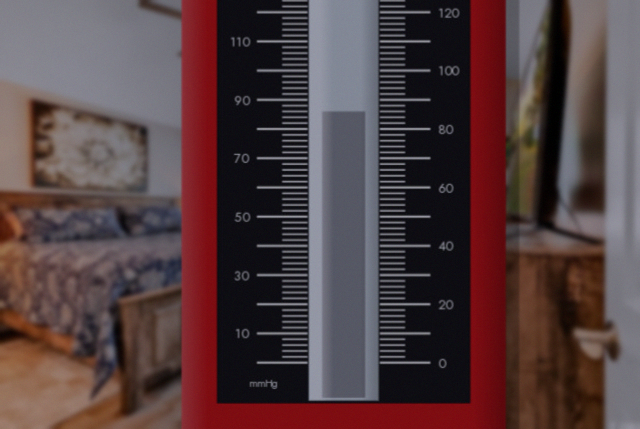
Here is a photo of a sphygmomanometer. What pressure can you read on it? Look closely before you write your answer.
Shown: 86 mmHg
